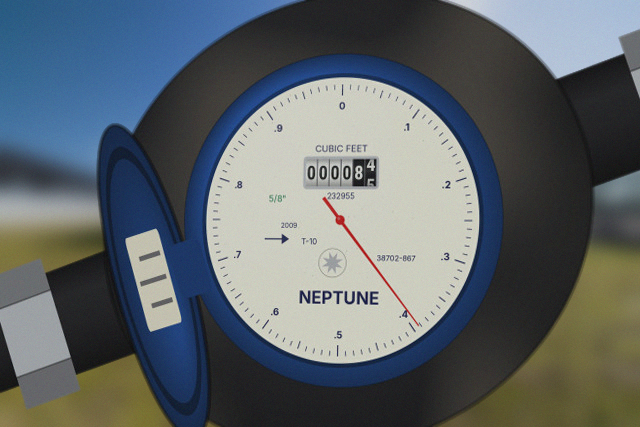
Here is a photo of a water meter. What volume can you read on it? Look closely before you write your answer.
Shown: 84.39 ft³
